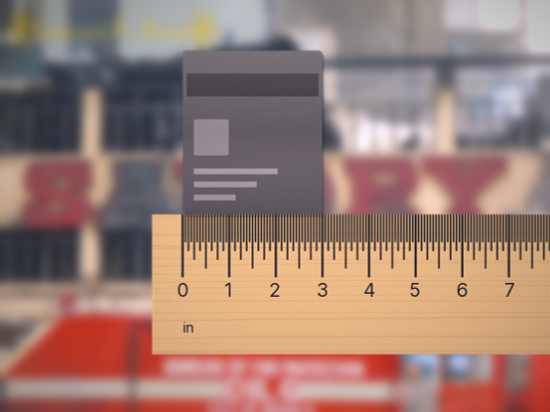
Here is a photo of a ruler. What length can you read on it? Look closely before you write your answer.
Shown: 3 in
